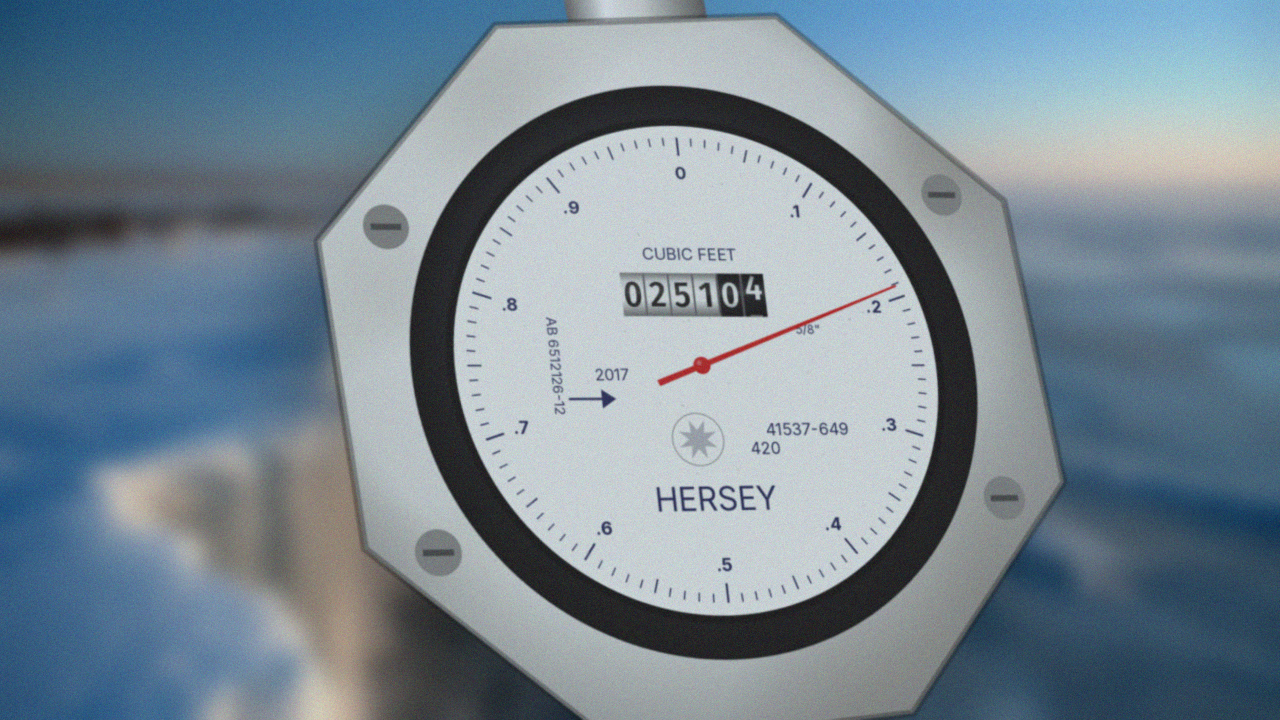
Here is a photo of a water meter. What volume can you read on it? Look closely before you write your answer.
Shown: 25104.19 ft³
